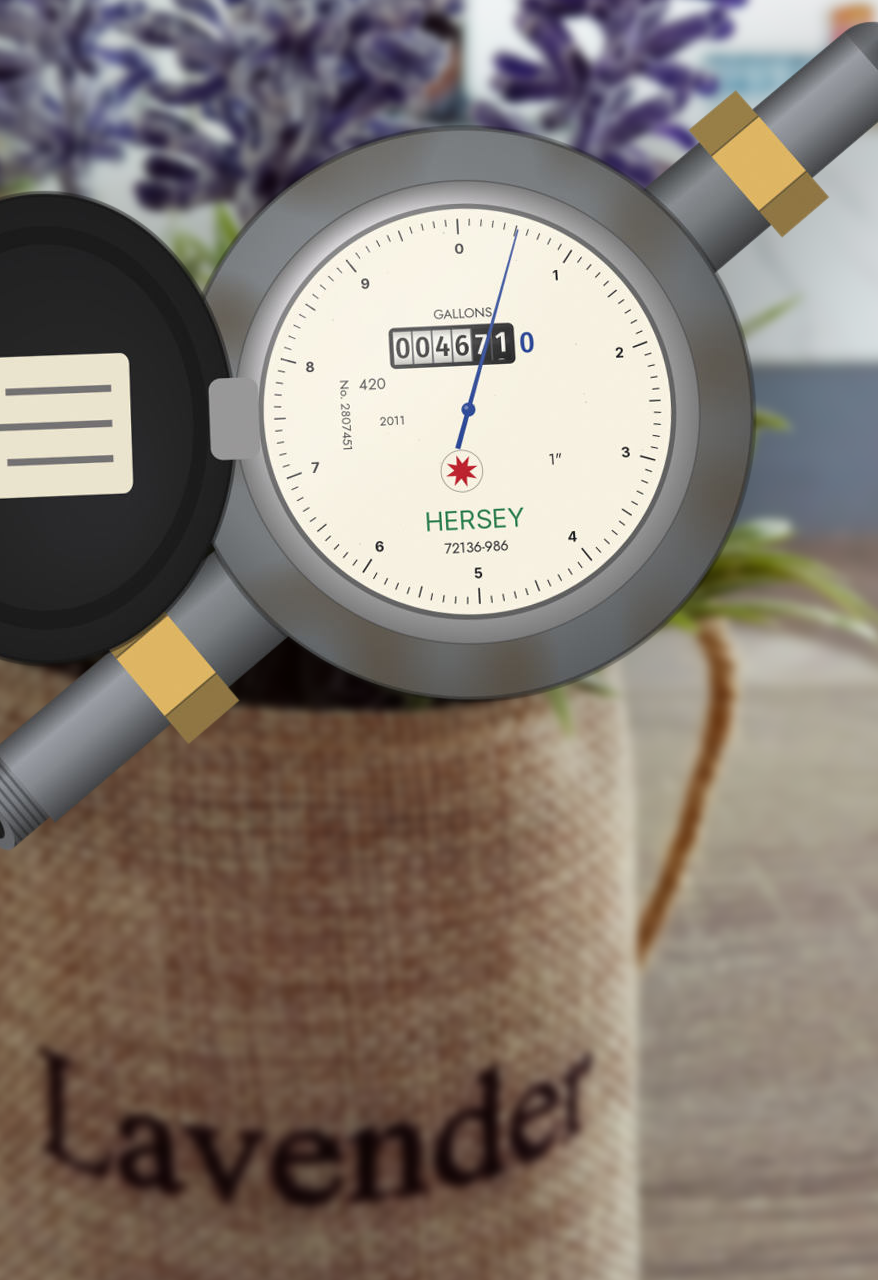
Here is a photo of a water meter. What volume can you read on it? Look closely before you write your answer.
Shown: 46710.5 gal
